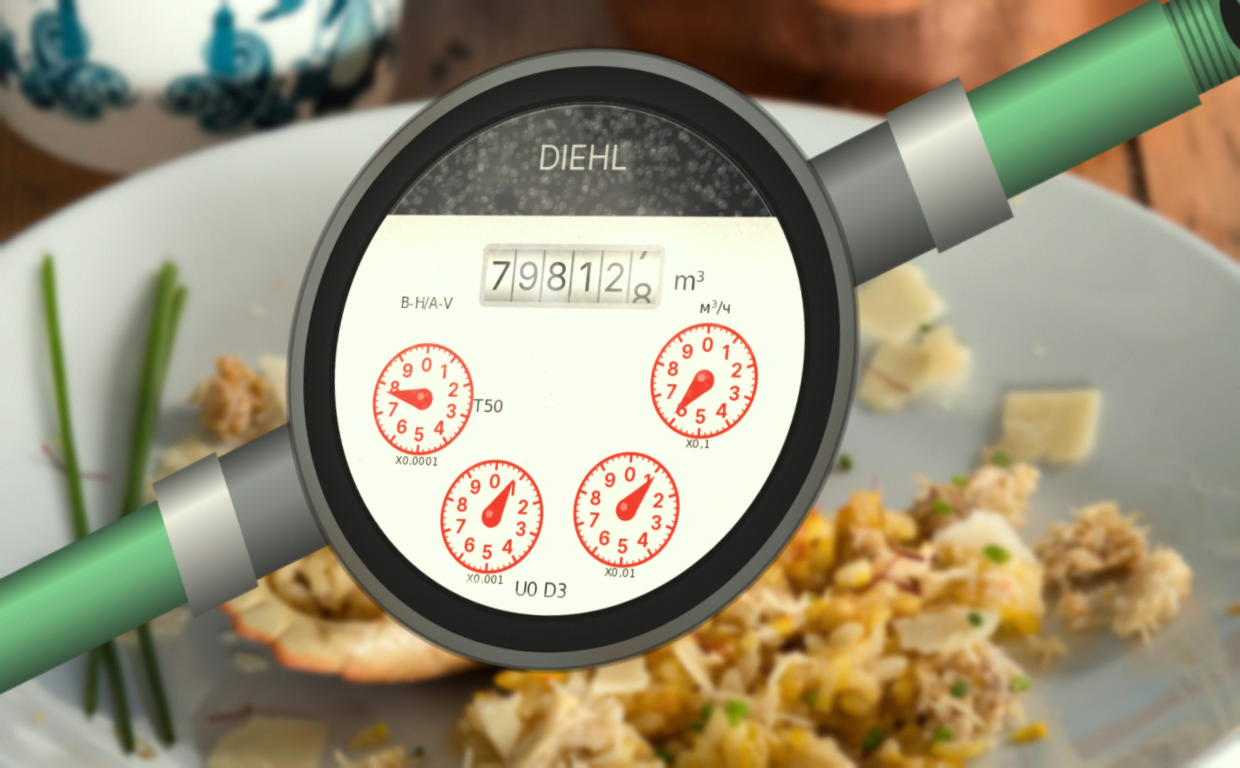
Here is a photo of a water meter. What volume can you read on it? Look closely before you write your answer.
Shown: 798127.6107 m³
